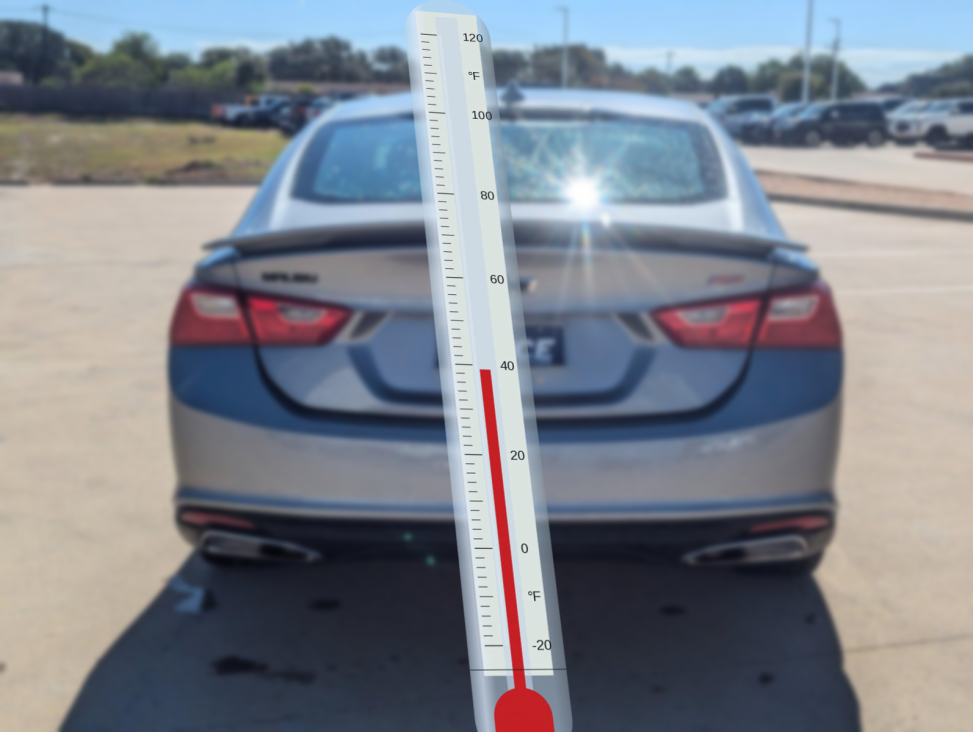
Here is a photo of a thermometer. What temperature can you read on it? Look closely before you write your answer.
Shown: 39 °F
